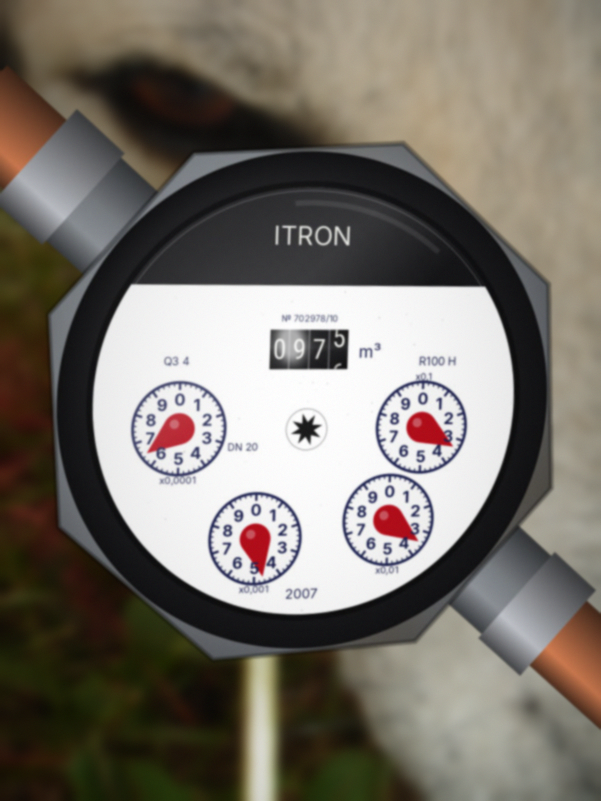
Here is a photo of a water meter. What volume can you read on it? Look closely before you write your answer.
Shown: 975.3346 m³
